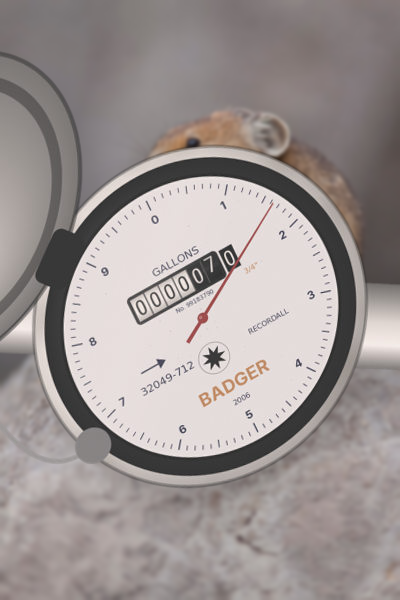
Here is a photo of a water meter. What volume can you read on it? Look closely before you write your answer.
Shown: 71.6 gal
